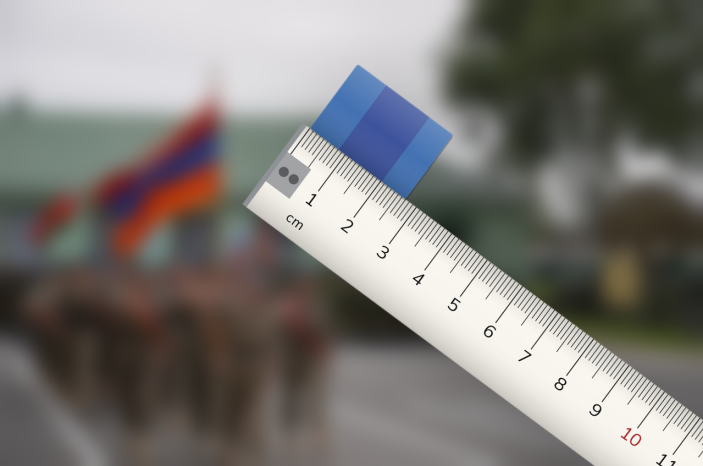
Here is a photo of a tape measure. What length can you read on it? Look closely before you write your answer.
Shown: 2.7 cm
